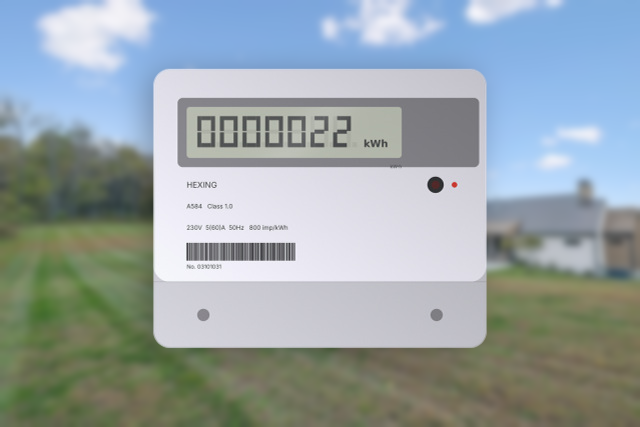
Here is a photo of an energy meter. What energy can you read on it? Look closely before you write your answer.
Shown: 22 kWh
